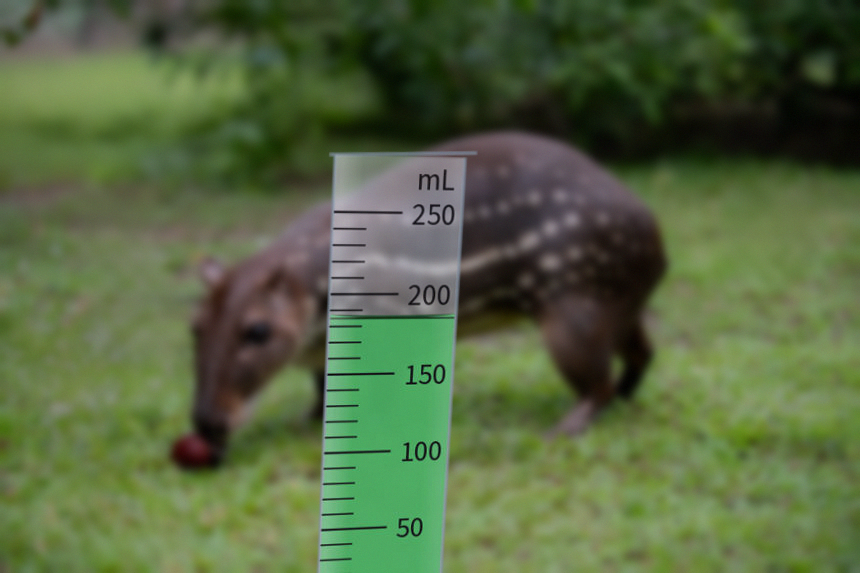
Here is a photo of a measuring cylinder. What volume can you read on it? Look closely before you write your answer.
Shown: 185 mL
